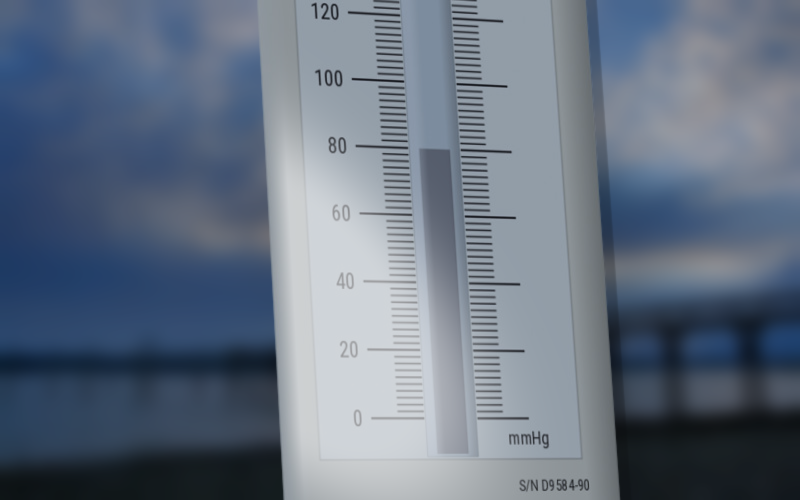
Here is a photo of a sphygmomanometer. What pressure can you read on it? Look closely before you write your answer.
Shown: 80 mmHg
